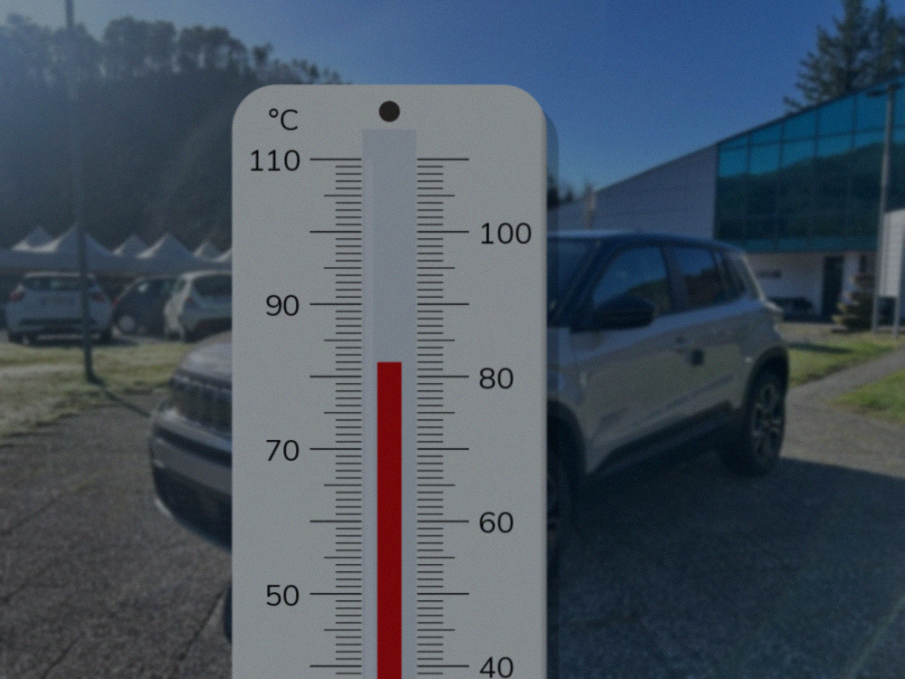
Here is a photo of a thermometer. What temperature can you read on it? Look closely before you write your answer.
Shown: 82 °C
